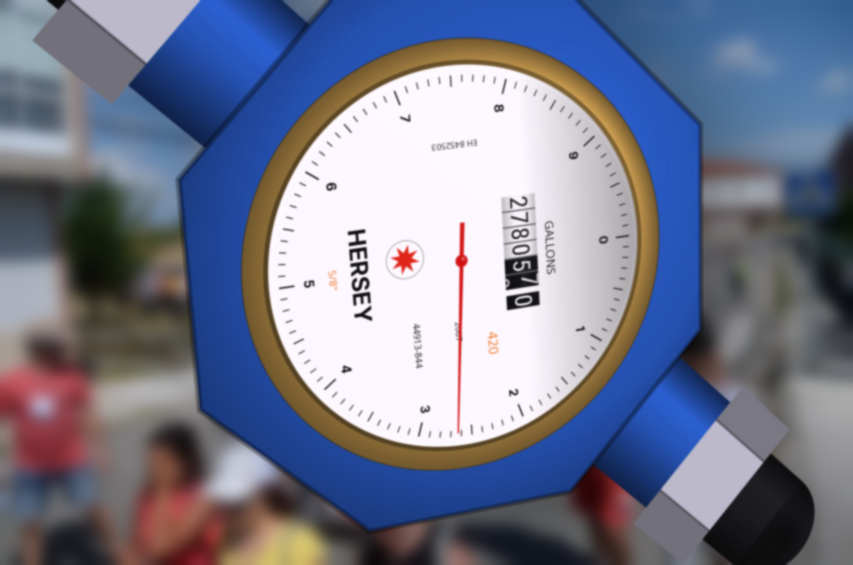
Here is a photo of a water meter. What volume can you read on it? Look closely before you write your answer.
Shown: 2780572.6 gal
